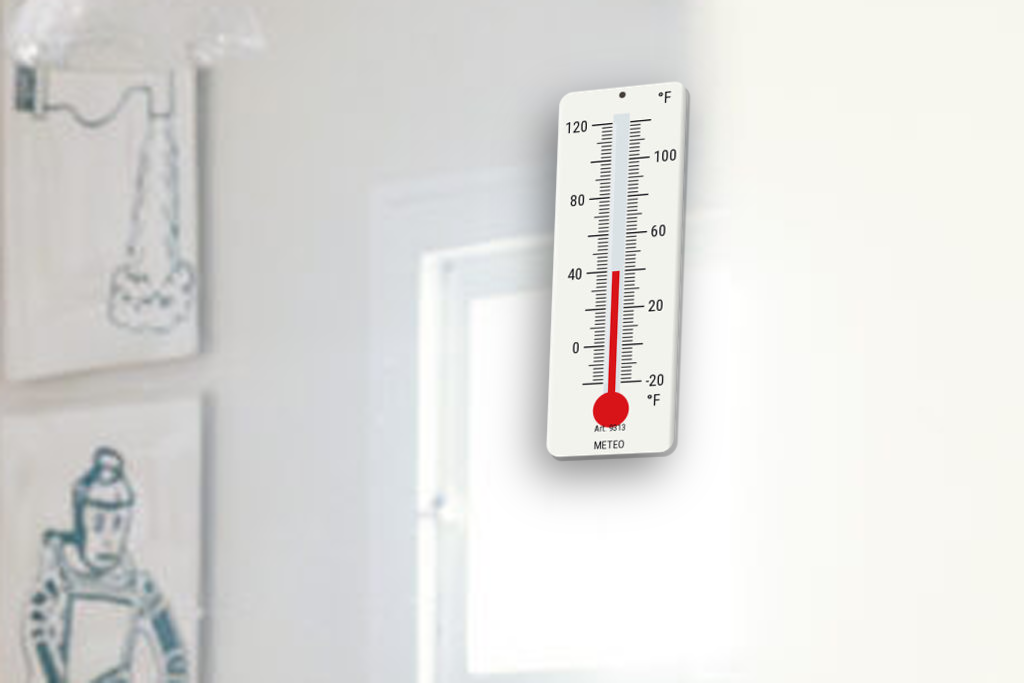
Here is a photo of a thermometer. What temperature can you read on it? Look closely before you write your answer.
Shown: 40 °F
